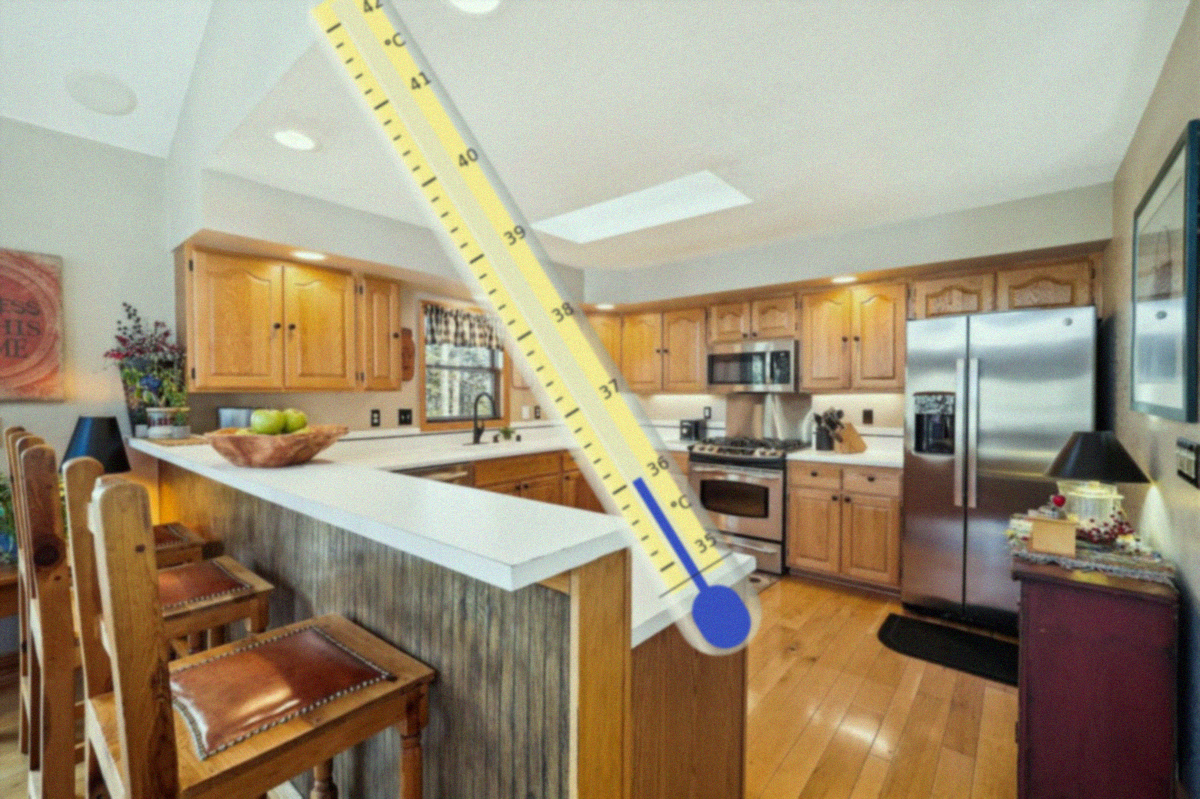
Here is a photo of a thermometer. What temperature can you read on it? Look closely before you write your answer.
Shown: 36 °C
